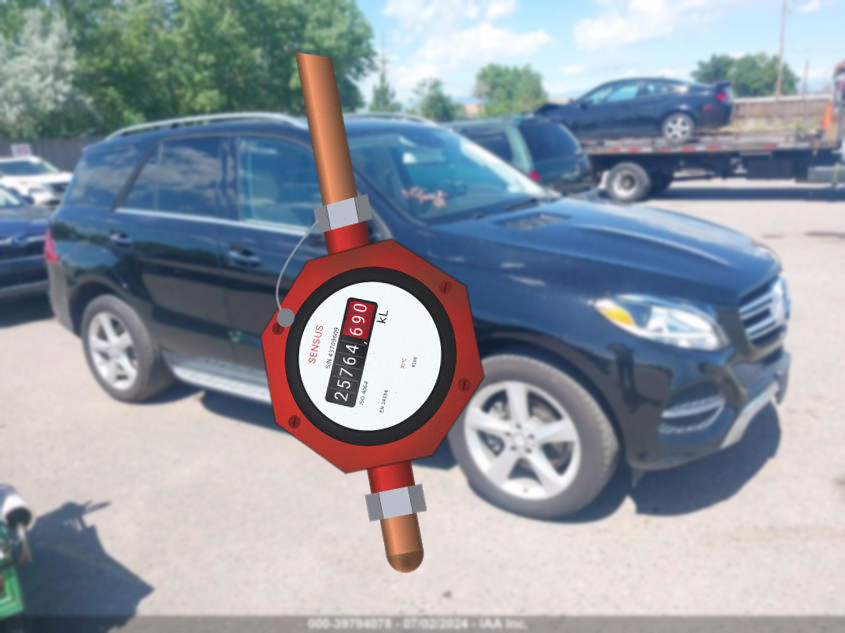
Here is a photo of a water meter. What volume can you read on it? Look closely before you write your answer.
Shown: 25764.690 kL
